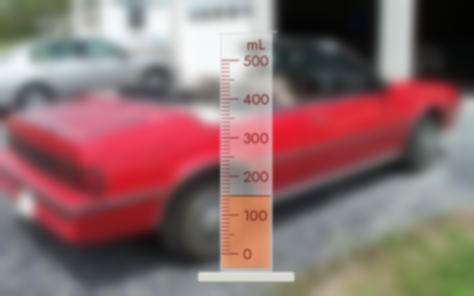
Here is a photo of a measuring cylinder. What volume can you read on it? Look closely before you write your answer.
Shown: 150 mL
